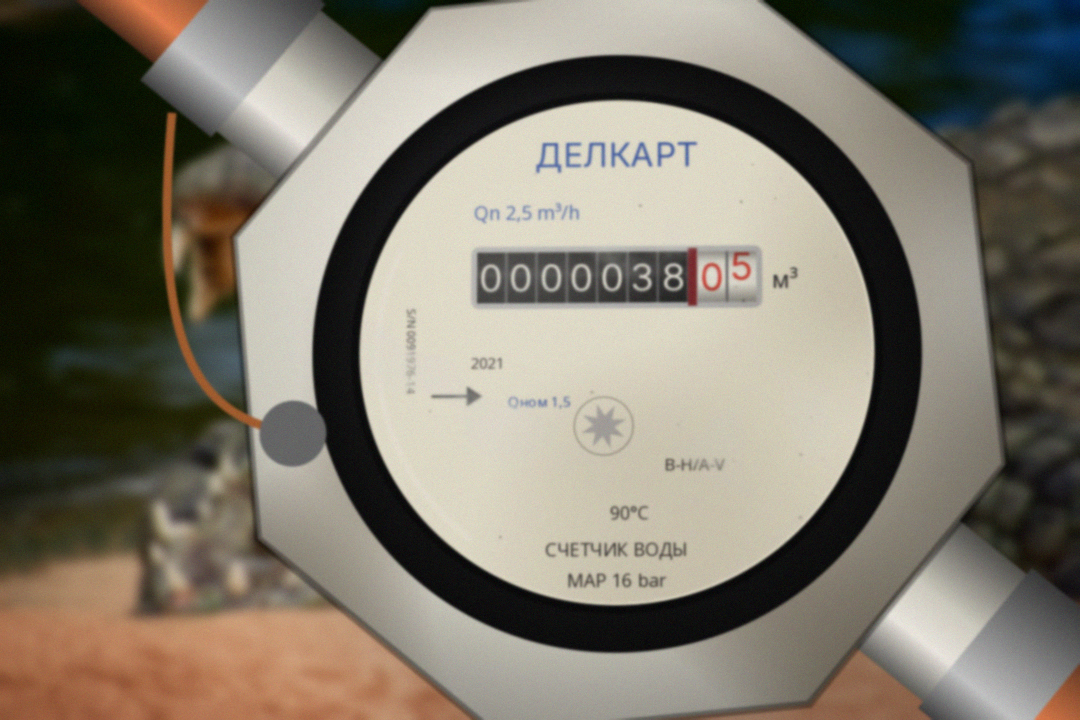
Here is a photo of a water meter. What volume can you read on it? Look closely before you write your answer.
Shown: 38.05 m³
